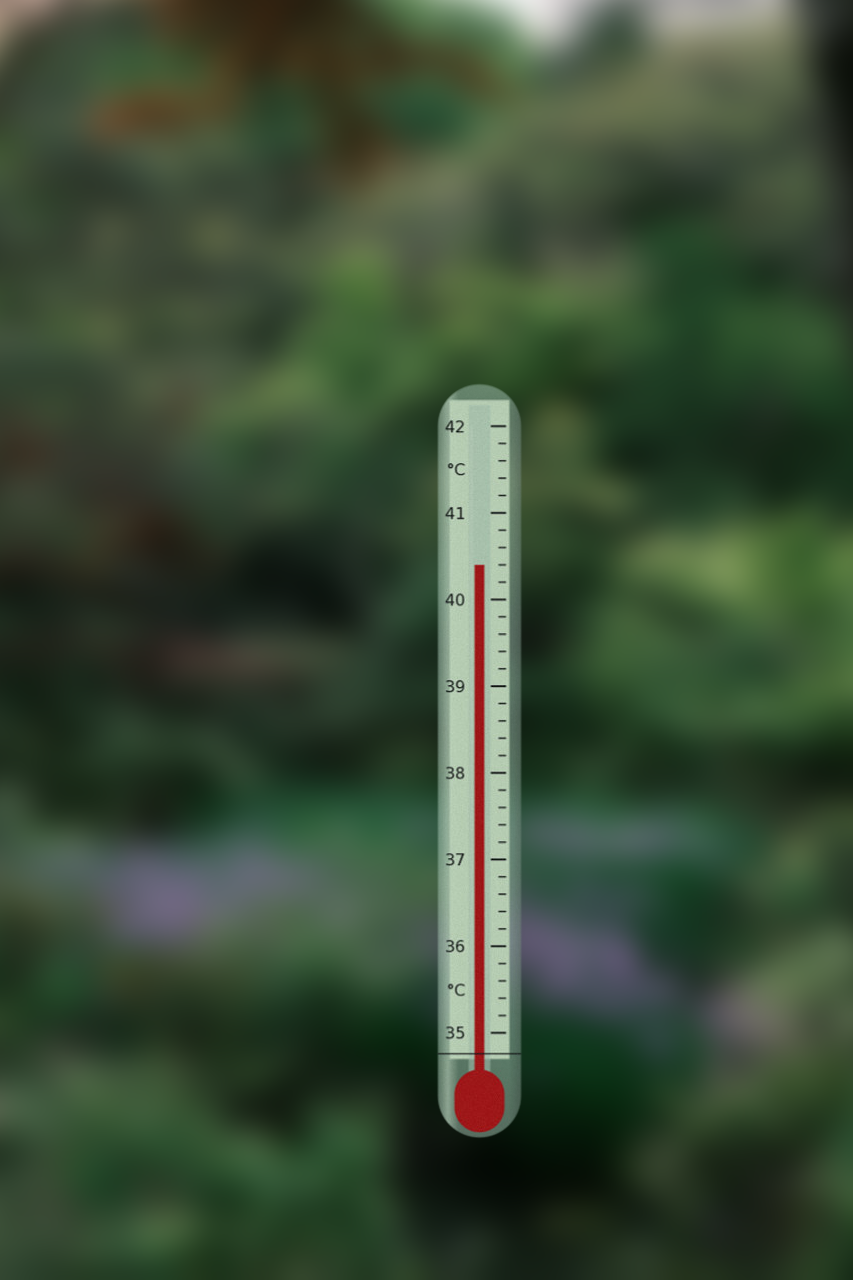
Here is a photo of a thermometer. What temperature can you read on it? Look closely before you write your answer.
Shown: 40.4 °C
